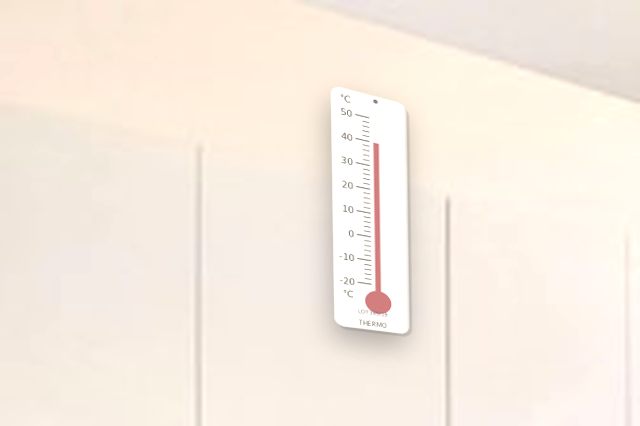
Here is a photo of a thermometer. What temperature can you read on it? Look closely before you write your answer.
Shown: 40 °C
